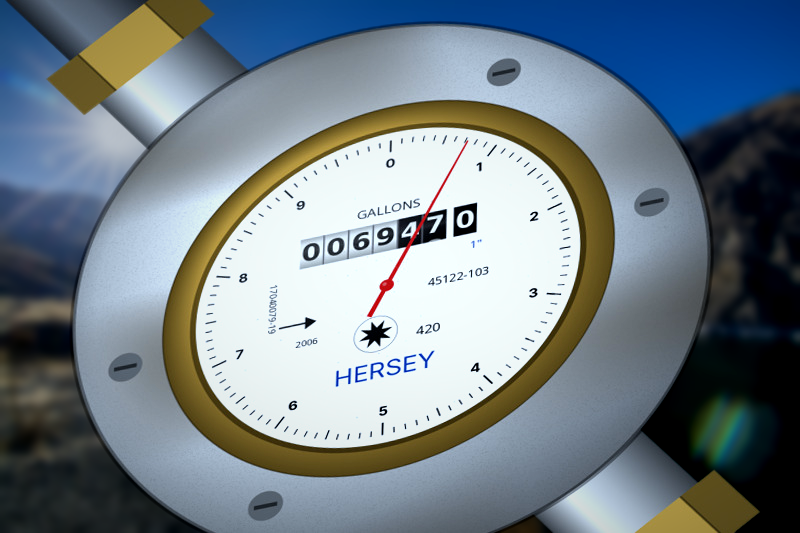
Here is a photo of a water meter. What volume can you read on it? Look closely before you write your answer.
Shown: 69470.7 gal
